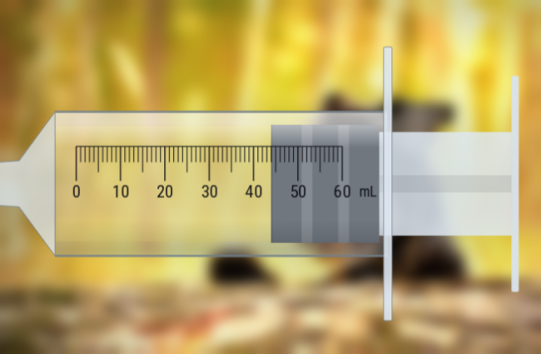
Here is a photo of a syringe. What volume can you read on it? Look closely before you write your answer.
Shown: 44 mL
